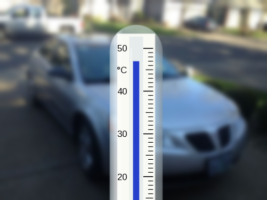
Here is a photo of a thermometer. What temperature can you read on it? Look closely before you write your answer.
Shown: 47 °C
